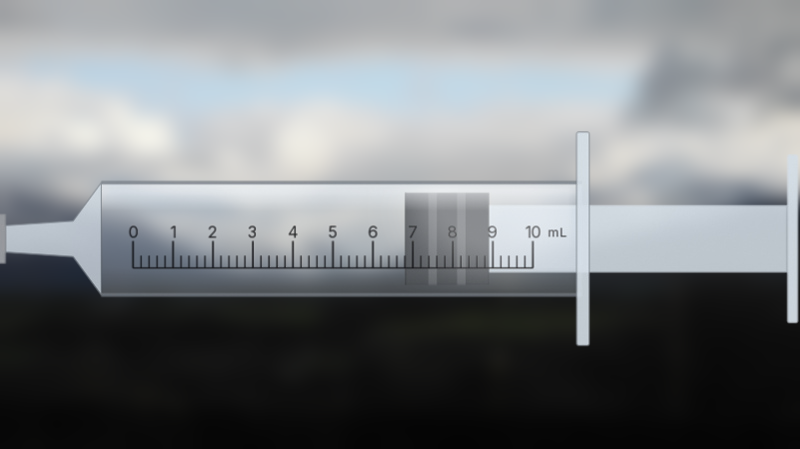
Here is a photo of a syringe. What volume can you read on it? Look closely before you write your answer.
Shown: 6.8 mL
